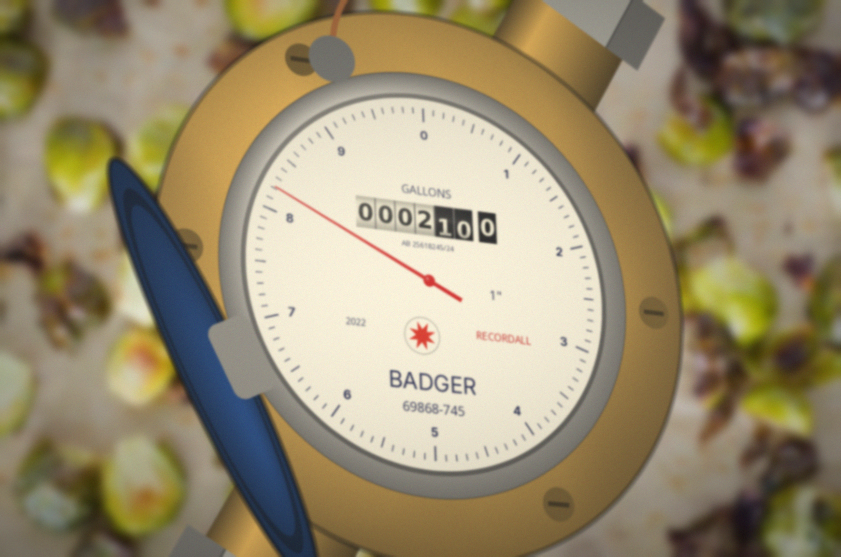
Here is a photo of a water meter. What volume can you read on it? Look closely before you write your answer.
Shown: 2098.2 gal
